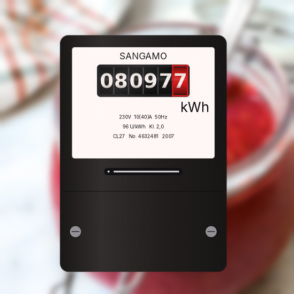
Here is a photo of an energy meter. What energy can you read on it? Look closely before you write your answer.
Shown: 8097.7 kWh
